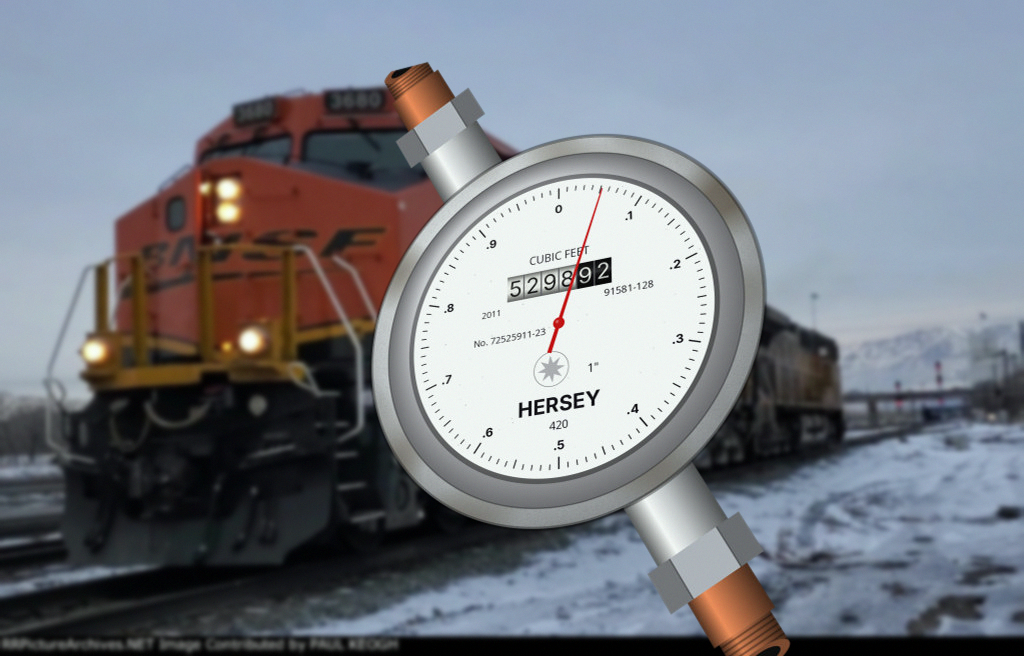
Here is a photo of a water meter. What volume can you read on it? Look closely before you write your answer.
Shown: 529892.05 ft³
